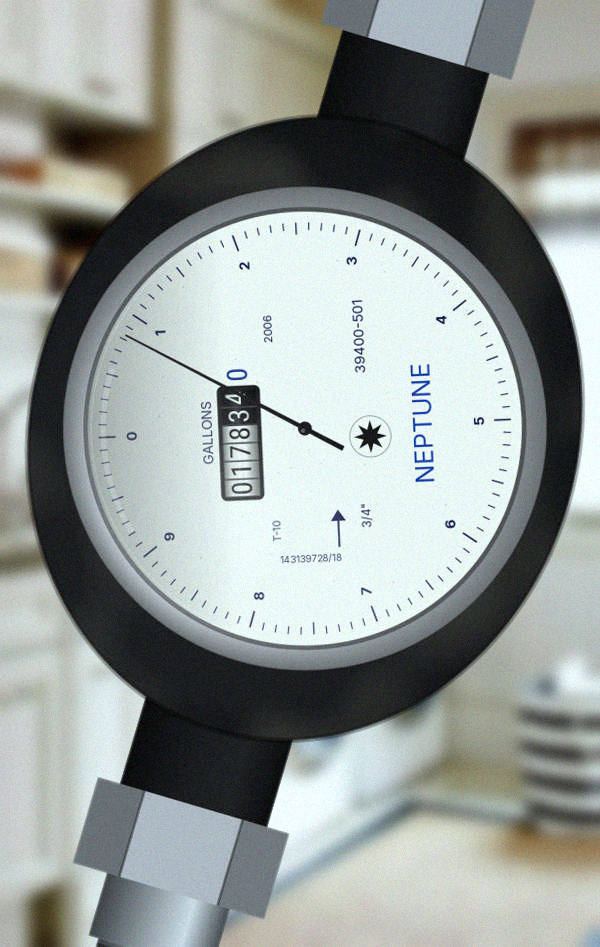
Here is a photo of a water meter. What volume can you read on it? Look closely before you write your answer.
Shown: 178340.8 gal
